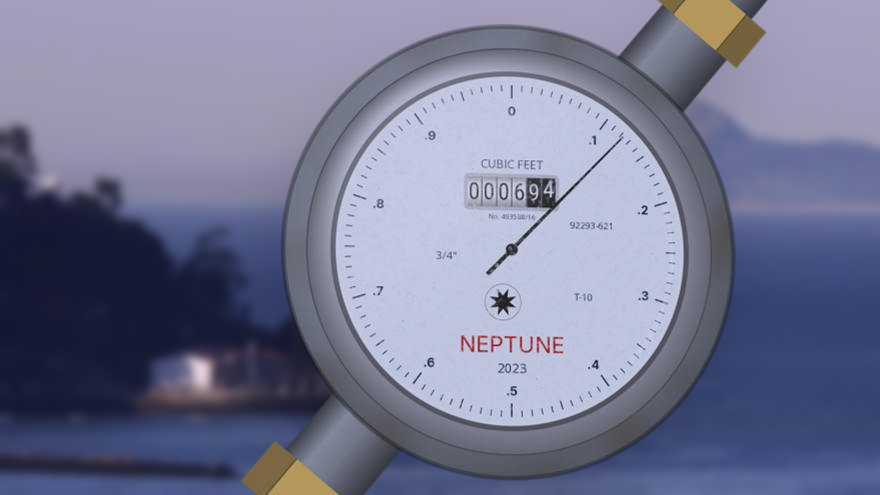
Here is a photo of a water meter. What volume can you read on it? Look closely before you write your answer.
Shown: 694.12 ft³
